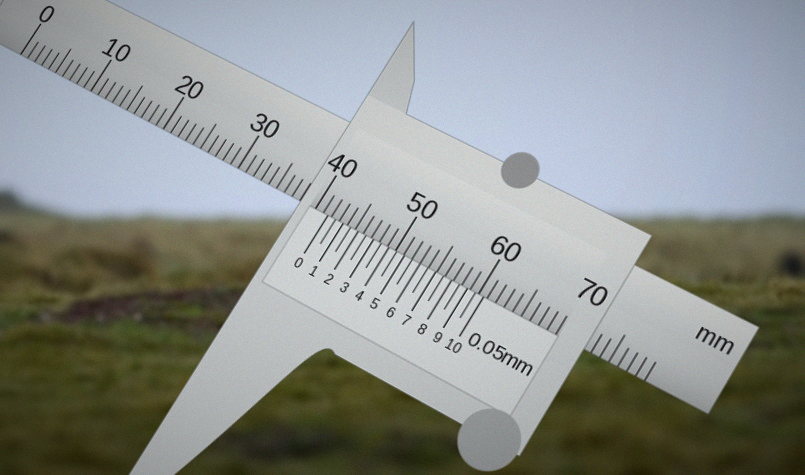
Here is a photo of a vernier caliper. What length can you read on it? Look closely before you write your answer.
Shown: 41.6 mm
